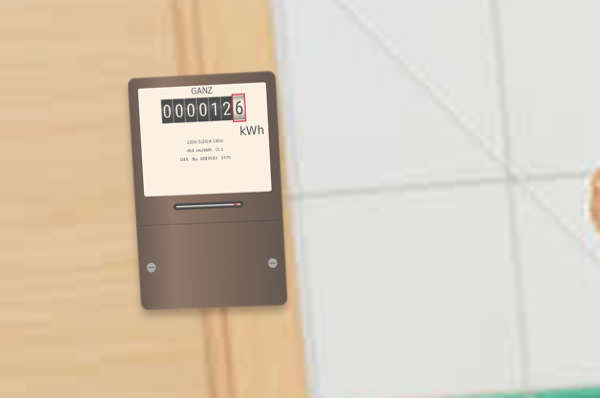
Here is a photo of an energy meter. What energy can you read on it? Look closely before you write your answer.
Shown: 12.6 kWh
